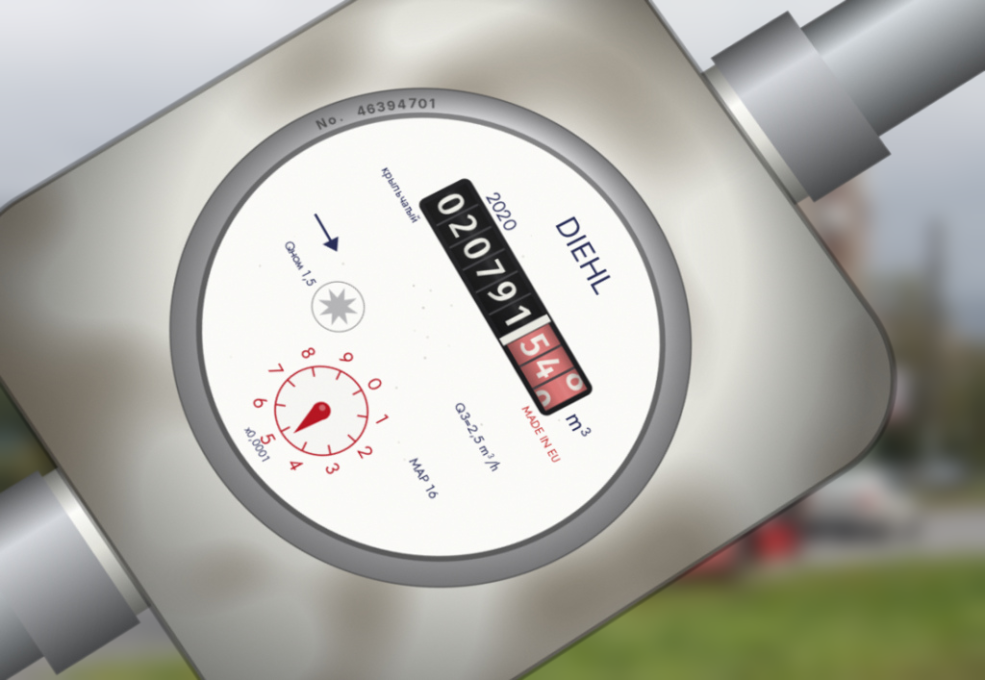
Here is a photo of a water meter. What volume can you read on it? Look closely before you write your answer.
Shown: 20791.5484 m³
